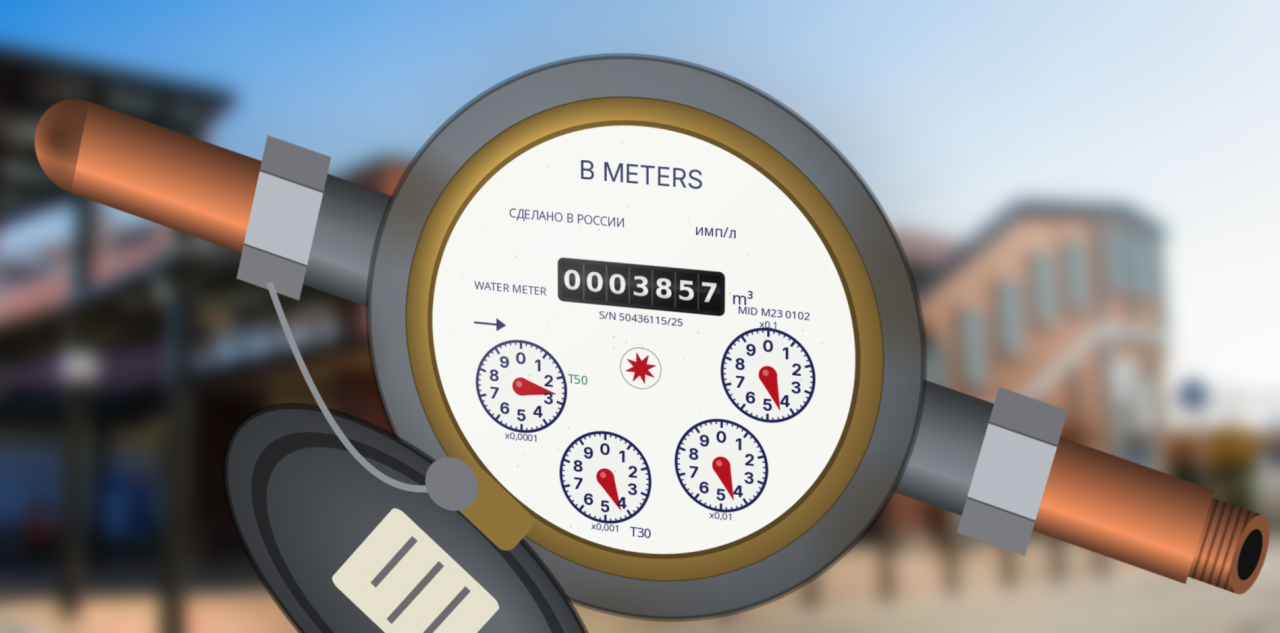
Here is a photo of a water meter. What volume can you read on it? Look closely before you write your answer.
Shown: 3857.4442 m³
